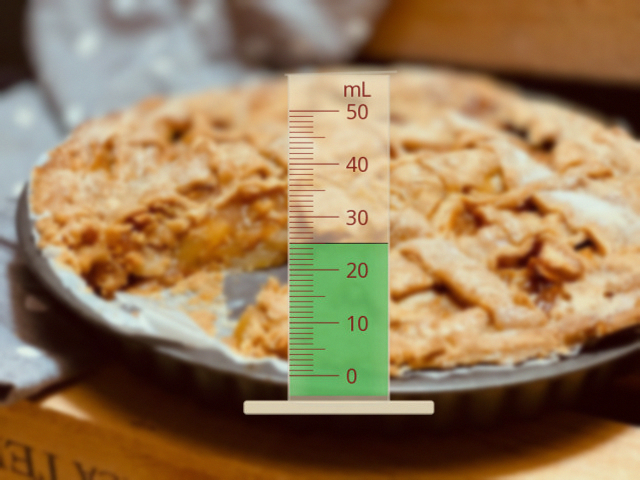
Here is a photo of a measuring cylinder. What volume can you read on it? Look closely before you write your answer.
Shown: 25 mL
